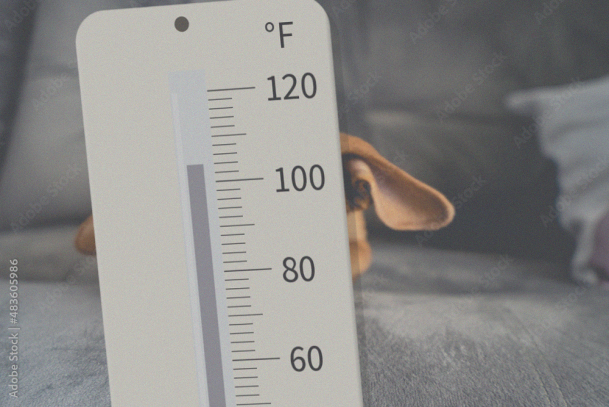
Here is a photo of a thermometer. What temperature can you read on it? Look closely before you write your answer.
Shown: 104 °F
